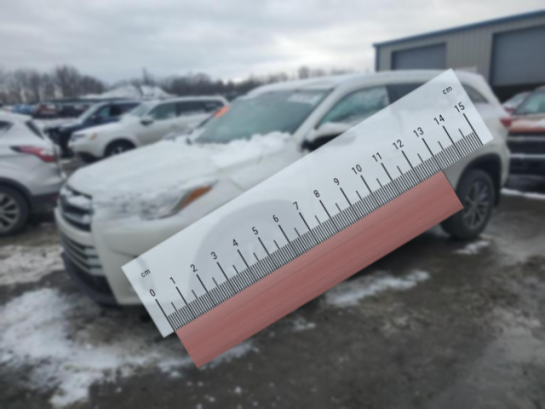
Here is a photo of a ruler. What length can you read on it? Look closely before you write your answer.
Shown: 13 cm
